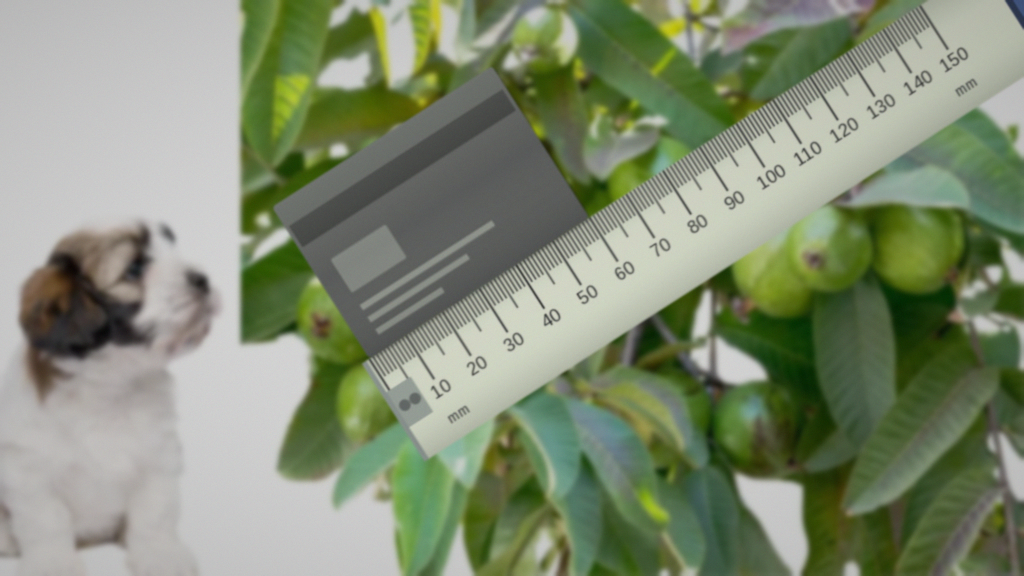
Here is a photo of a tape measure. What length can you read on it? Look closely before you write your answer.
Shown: 60 mm
